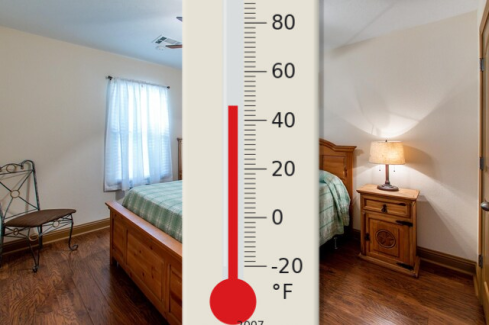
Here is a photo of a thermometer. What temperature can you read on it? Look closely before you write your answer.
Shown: 46 °F
